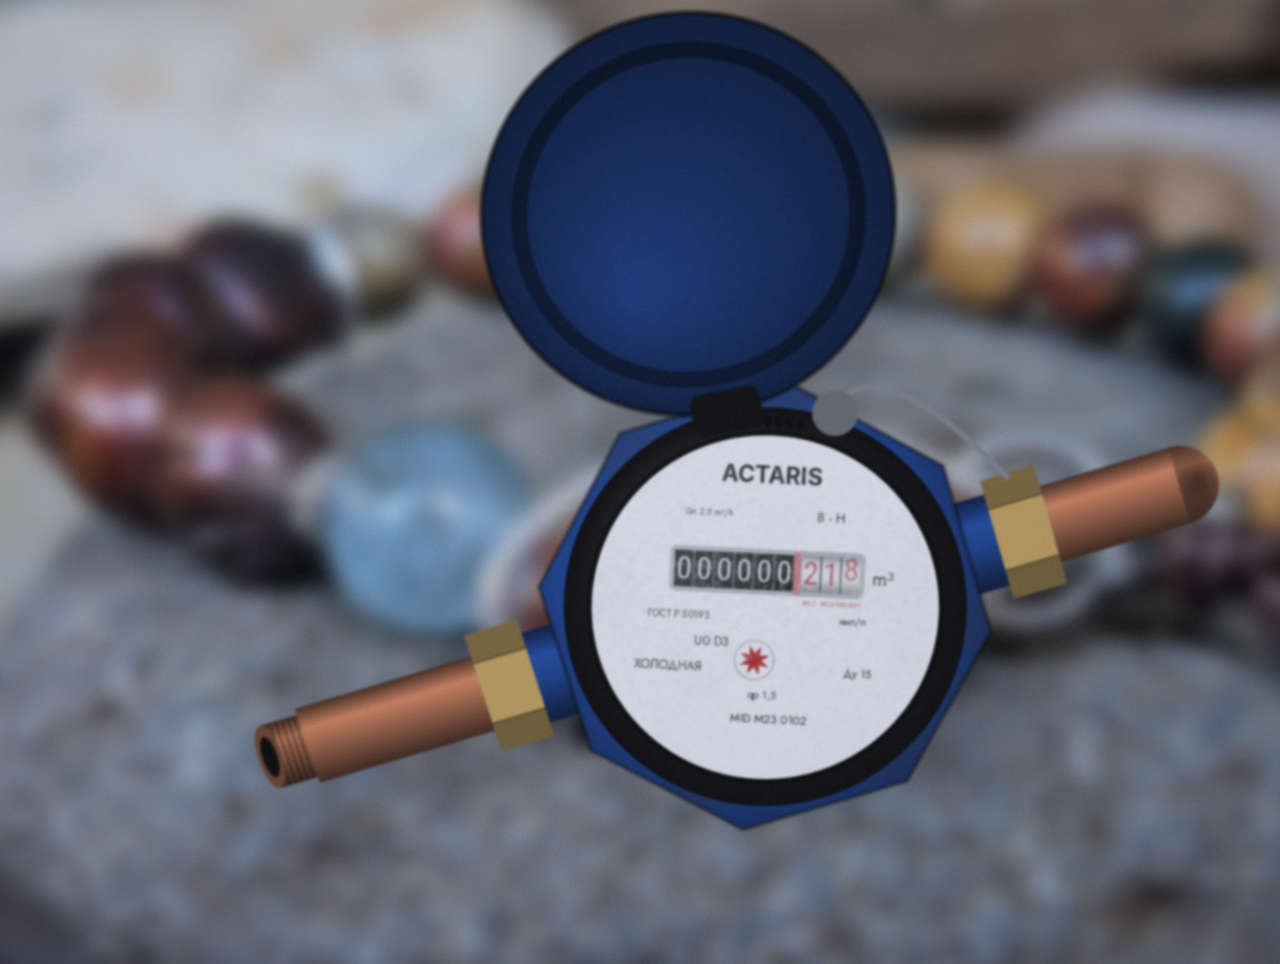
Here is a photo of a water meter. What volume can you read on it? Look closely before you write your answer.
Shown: 0.218 m³
